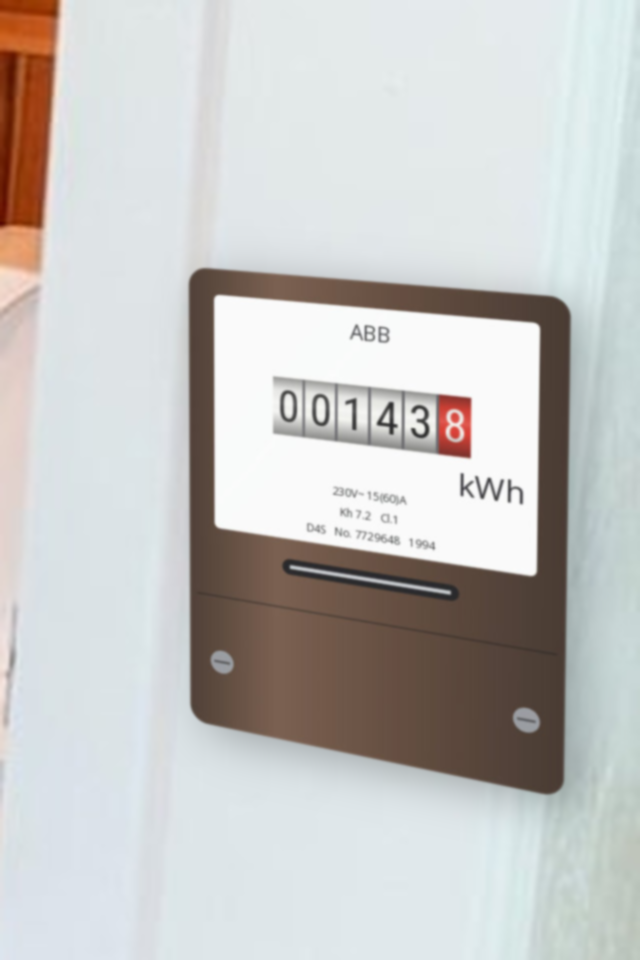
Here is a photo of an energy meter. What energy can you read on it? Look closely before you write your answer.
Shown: 143.8 kWh
